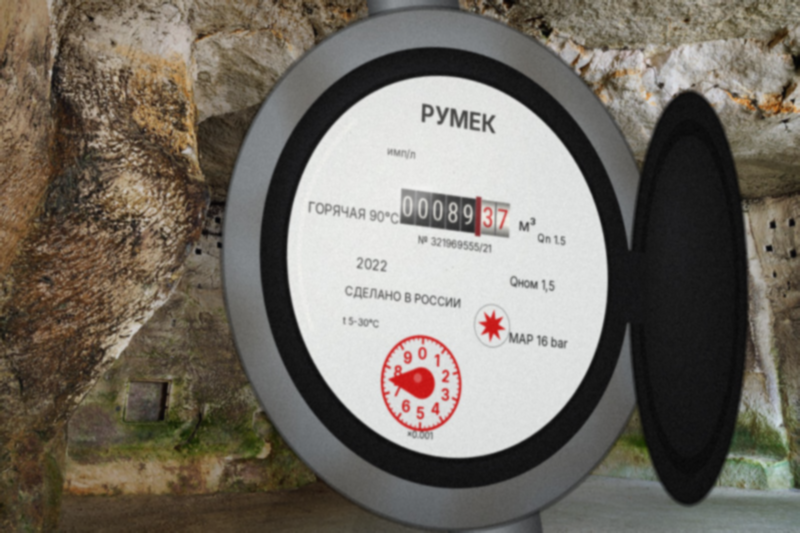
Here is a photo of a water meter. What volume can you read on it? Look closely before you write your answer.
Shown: 89.377 m³
